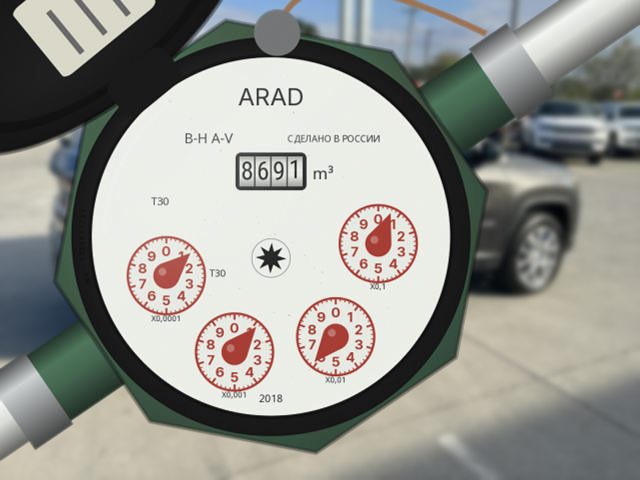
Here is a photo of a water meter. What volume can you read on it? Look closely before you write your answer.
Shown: 8691.0611 m³
